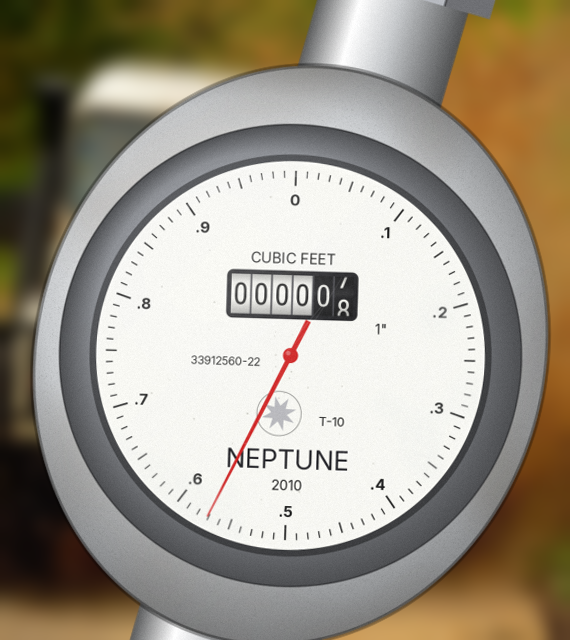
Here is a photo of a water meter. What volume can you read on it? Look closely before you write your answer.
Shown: 7.57 ft³
